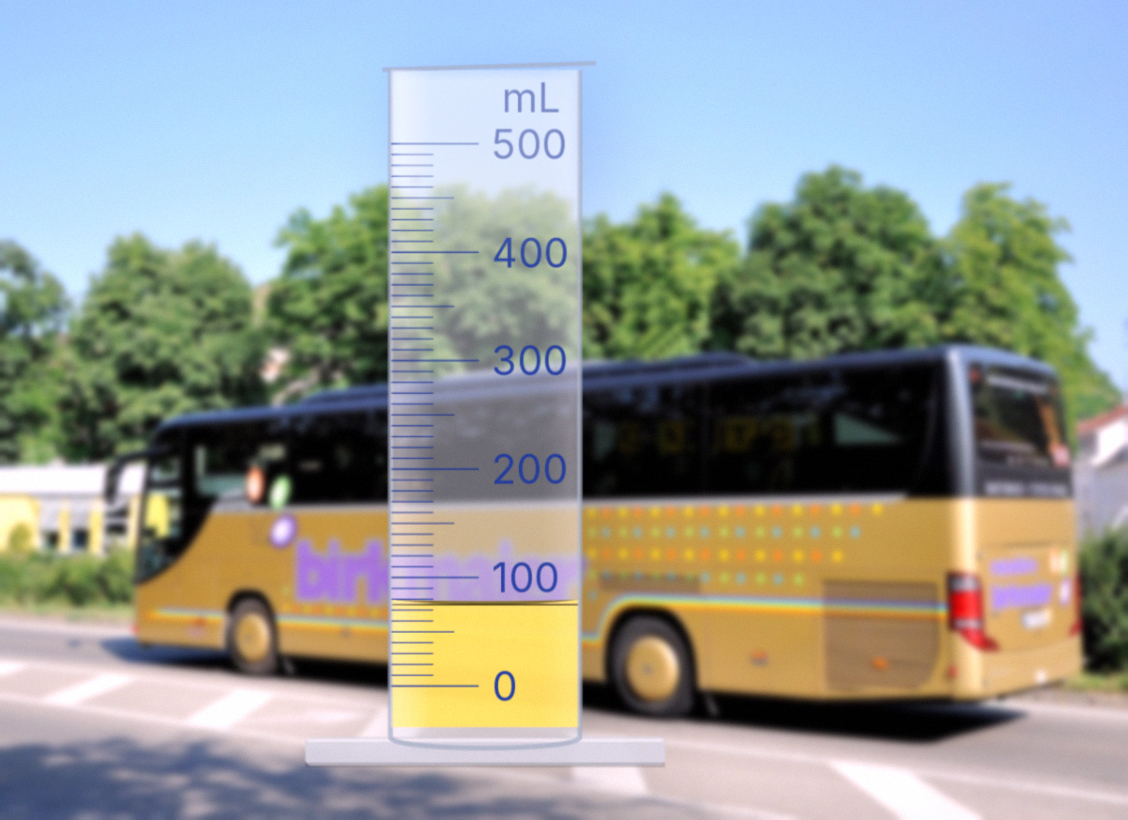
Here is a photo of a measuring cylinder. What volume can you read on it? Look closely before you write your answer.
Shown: 75 mL
